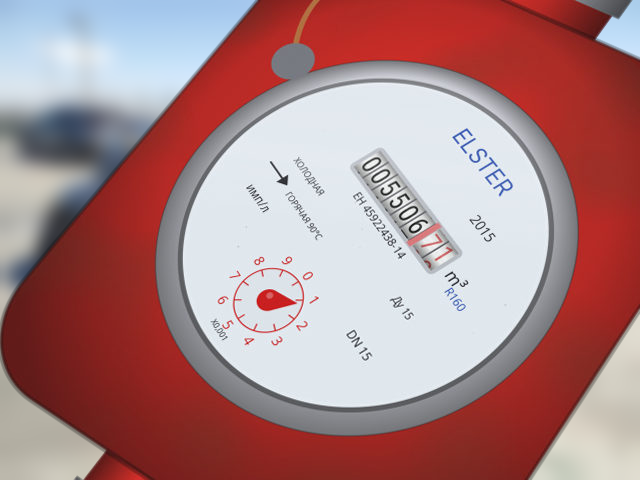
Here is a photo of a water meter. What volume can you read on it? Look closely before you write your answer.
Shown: 5506.711 m³
